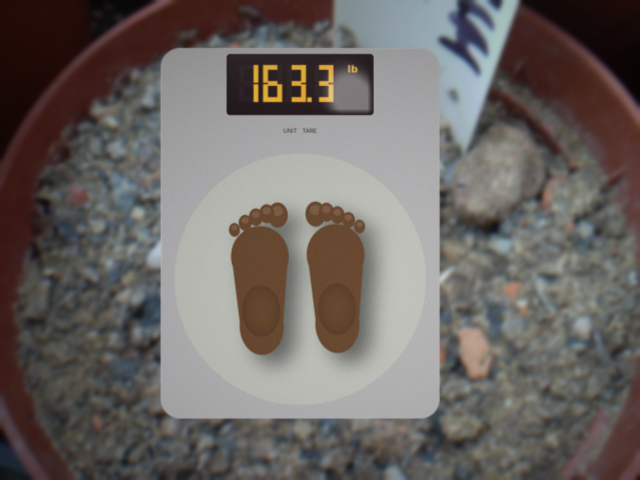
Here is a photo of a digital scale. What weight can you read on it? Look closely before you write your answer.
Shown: 163.3 lb
